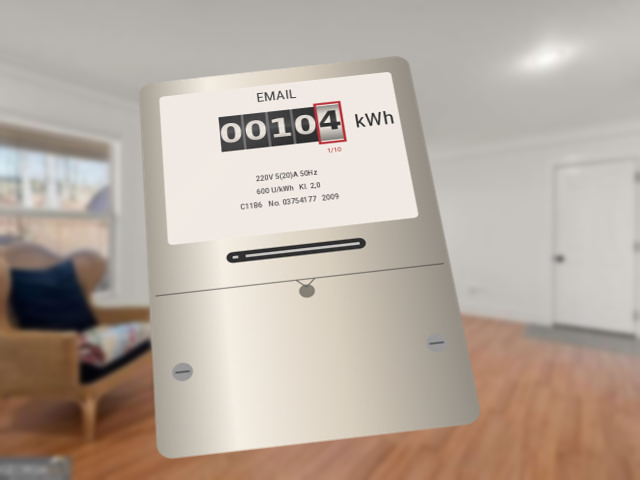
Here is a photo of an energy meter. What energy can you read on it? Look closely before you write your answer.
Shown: 10.4 kWh
